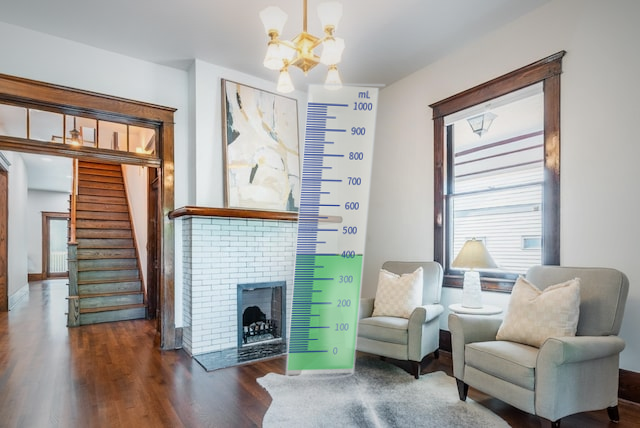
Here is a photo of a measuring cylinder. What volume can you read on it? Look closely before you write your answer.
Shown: 400 mL
